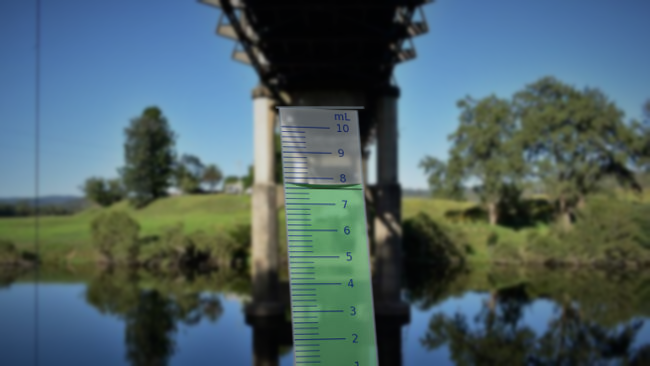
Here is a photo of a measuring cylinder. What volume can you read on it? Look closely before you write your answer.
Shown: 7.6 mL
